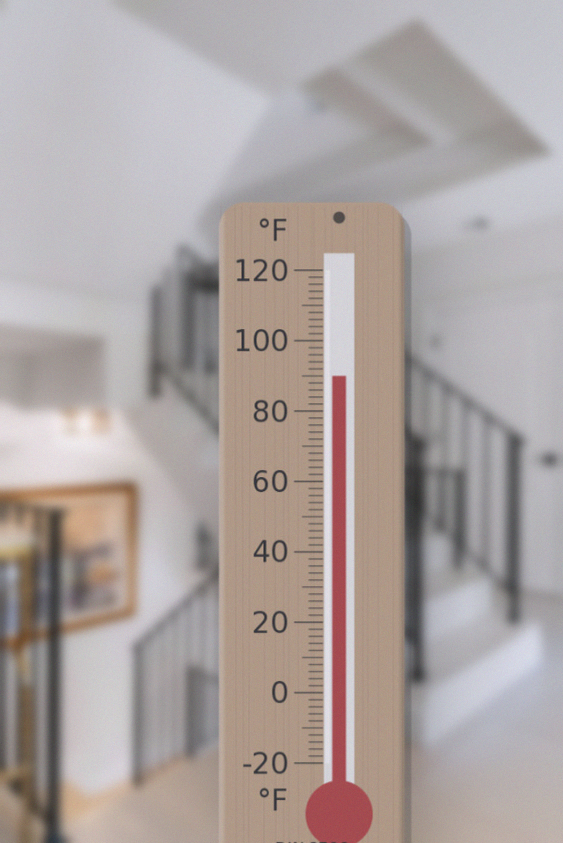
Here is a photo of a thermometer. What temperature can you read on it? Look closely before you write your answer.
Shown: 90 °F
